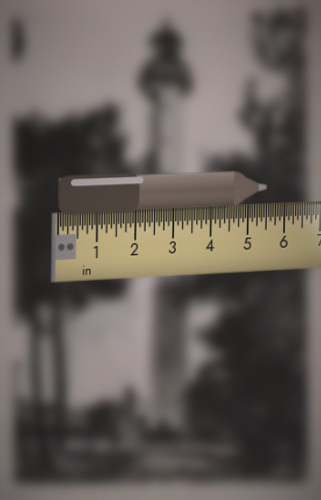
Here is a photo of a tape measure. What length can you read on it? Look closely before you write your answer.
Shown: 5.5 in
